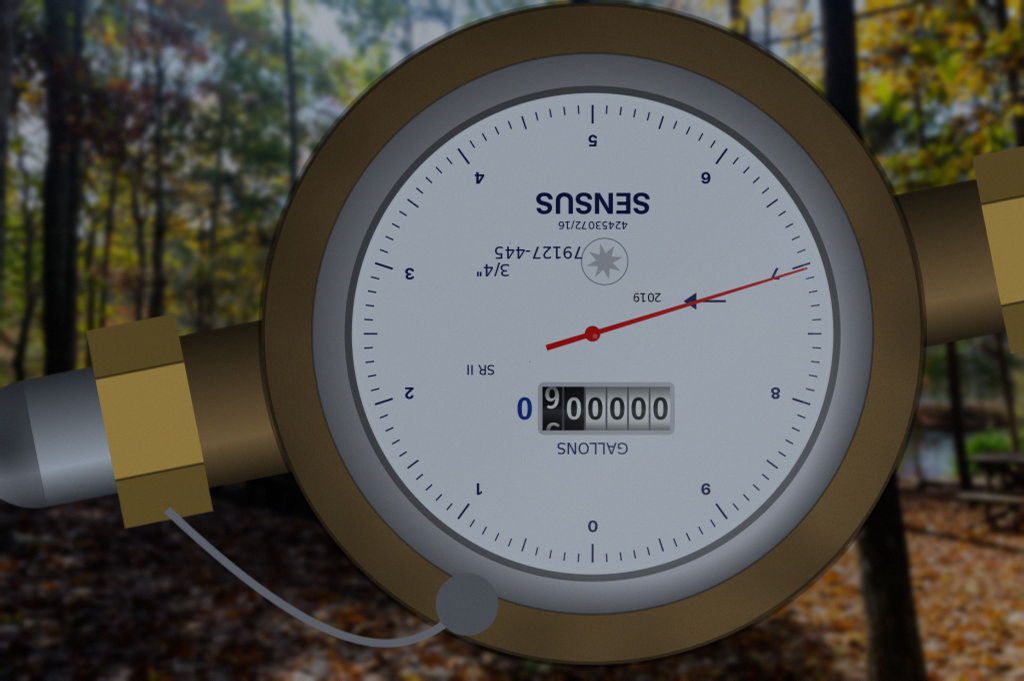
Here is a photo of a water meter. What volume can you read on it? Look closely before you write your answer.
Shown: 57.0 gal
